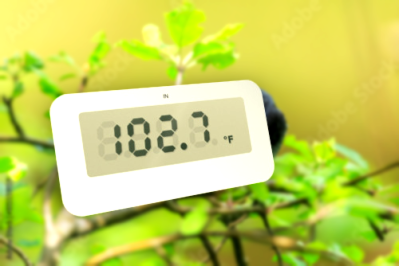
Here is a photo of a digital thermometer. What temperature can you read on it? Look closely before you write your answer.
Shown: 102.7 °F
